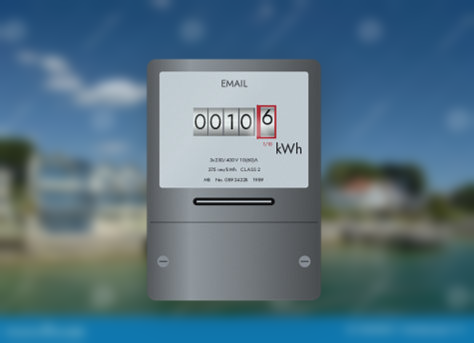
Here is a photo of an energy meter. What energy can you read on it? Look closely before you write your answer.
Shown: 10.6 kWh
